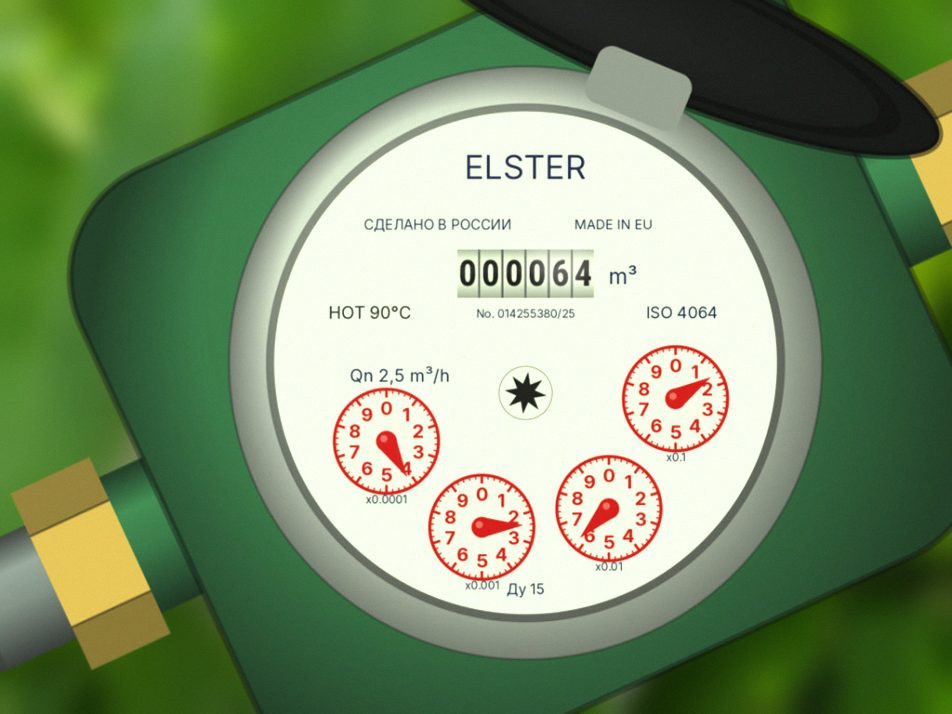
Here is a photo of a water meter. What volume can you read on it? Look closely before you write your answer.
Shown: 64.1624 m³
